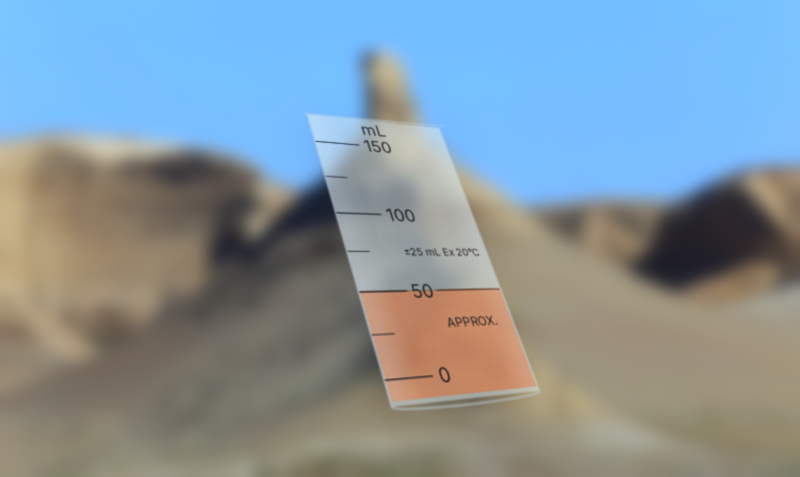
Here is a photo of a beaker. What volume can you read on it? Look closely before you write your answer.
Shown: 50 mL
